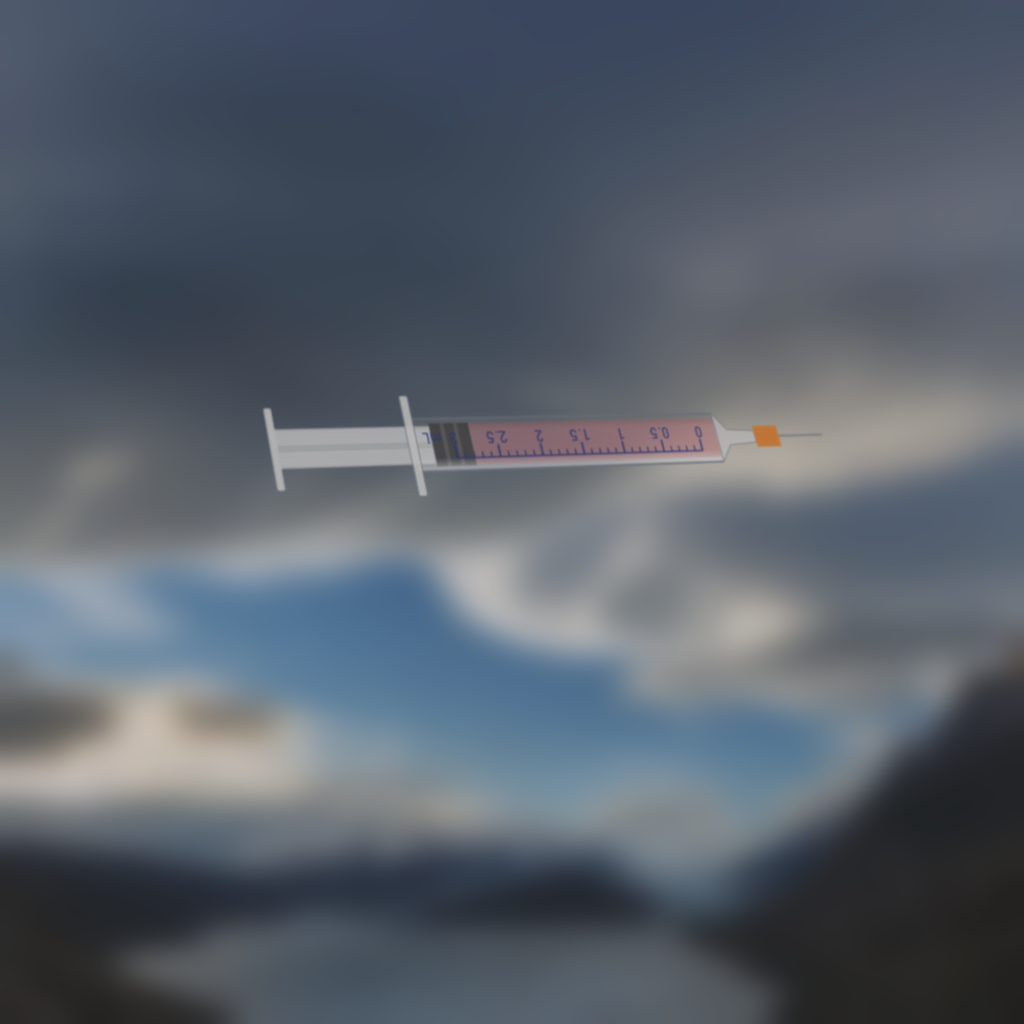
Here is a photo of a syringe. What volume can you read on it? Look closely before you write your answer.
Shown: 2.8 mL
